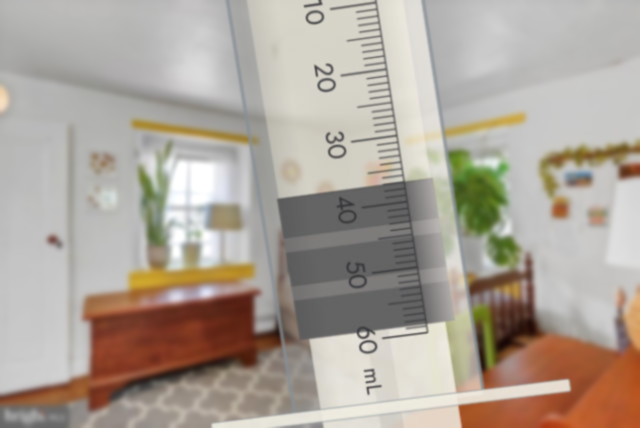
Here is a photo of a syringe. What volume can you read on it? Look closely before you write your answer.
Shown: 37 mL
